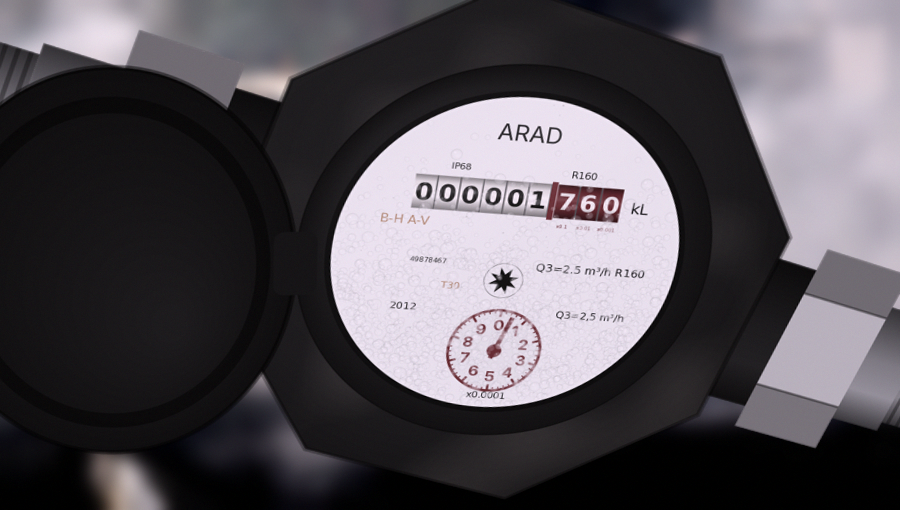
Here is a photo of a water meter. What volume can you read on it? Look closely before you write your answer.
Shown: 1.7600 kL
